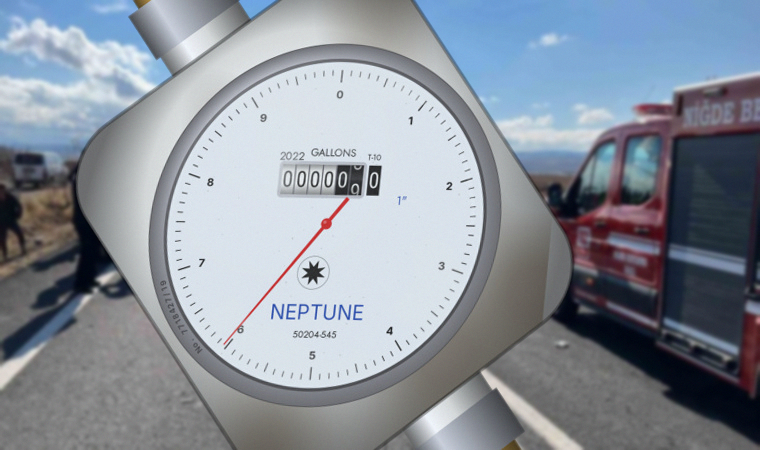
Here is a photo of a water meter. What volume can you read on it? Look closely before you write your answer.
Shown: 86.0 gal
